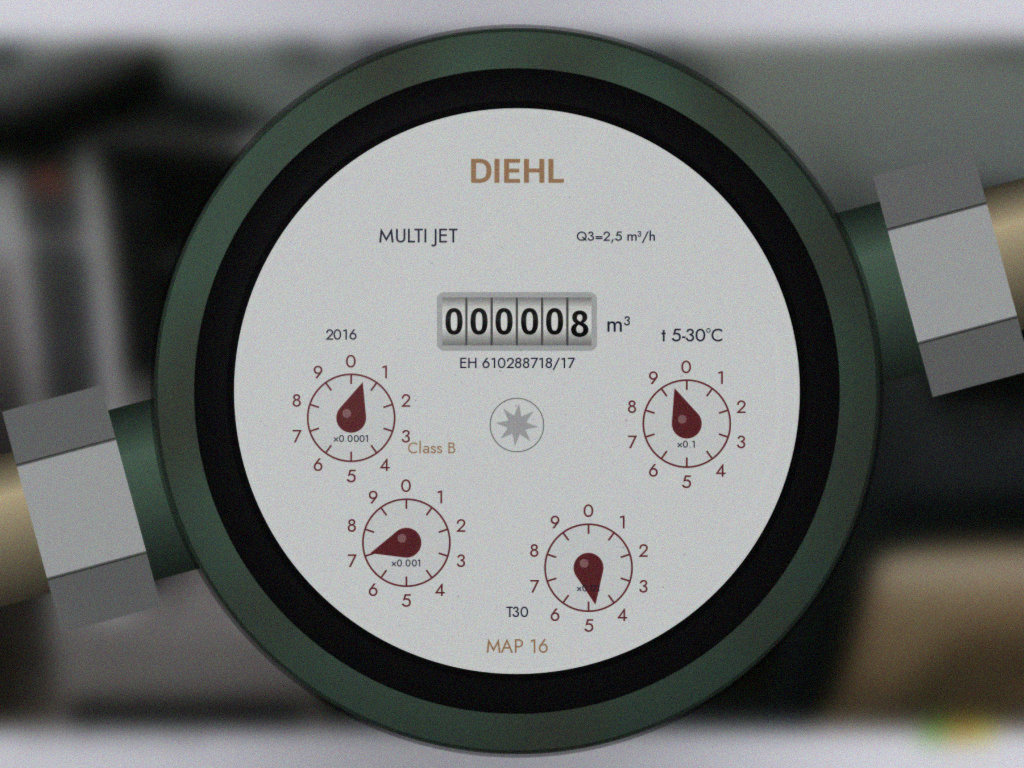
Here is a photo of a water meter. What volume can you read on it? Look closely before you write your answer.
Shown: 7.9470 m³
